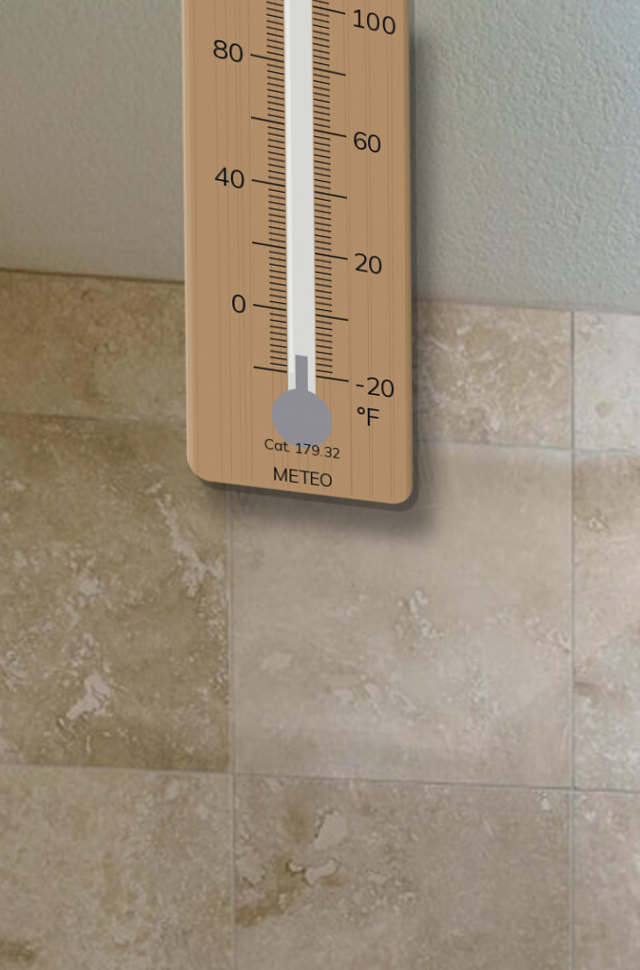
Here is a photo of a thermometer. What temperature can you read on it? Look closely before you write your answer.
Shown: -14 °F
